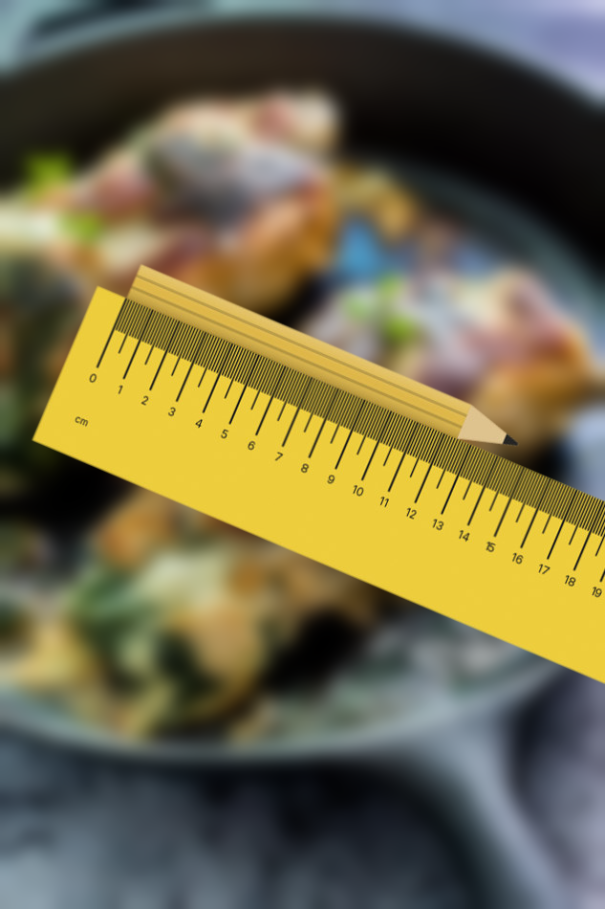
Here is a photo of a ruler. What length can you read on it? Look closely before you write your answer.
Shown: 14.5 cm
